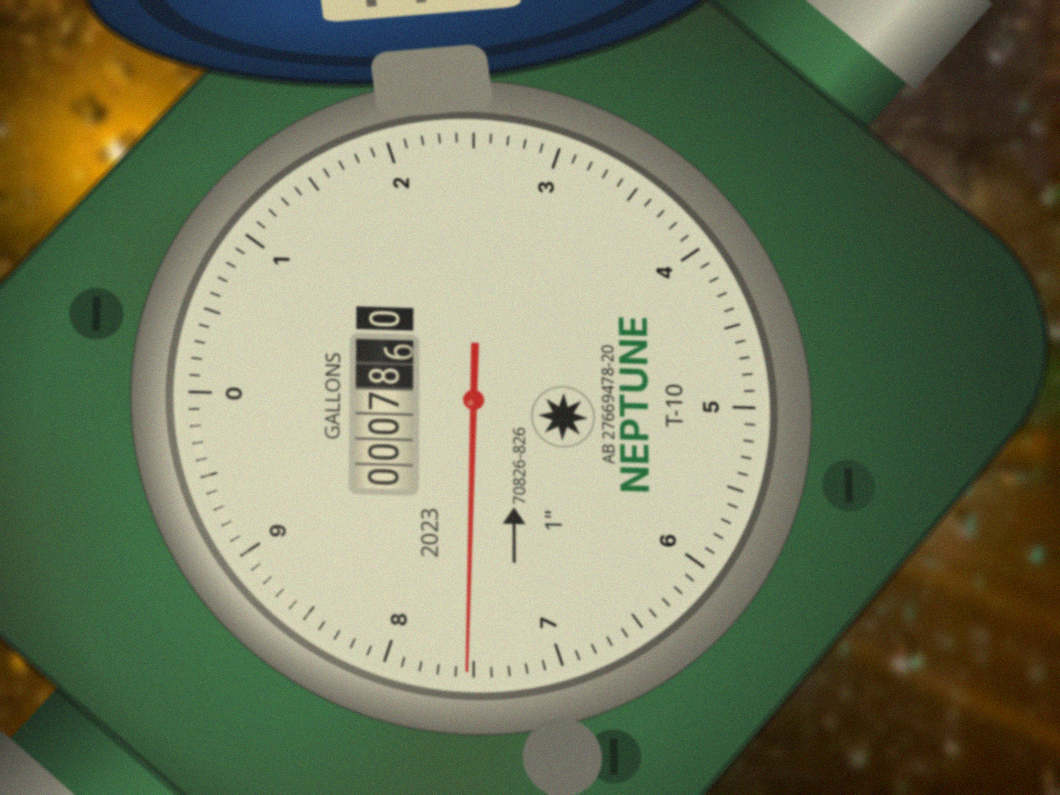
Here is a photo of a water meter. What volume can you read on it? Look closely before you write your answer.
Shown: 7857.5 gal
